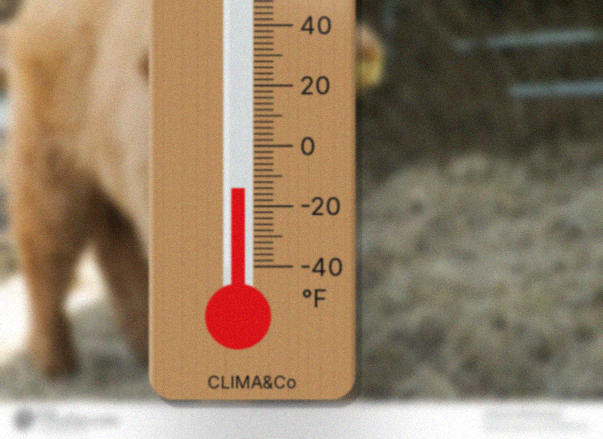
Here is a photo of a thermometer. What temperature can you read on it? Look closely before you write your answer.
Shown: -14 °F
